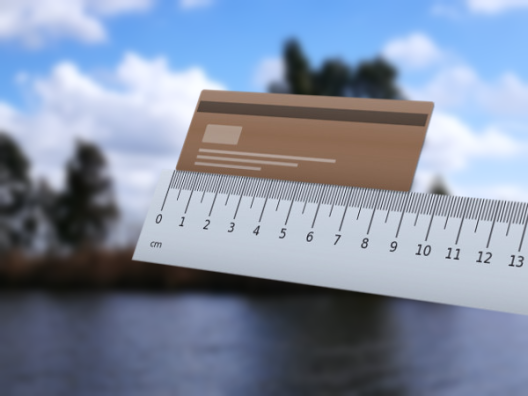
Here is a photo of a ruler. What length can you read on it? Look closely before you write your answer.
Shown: 9 cm
